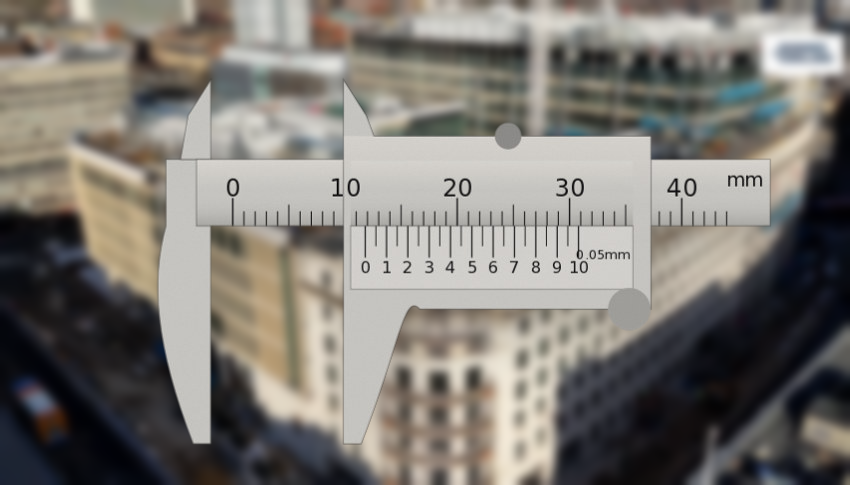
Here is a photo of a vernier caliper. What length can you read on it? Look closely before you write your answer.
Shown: 11.8 mm
